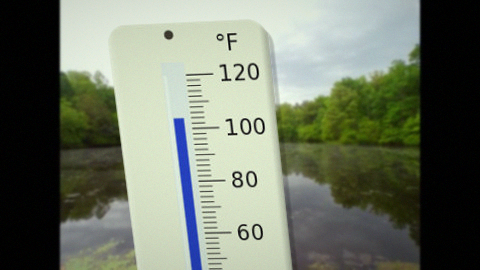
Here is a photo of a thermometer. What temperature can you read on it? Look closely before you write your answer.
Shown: 104 °F
